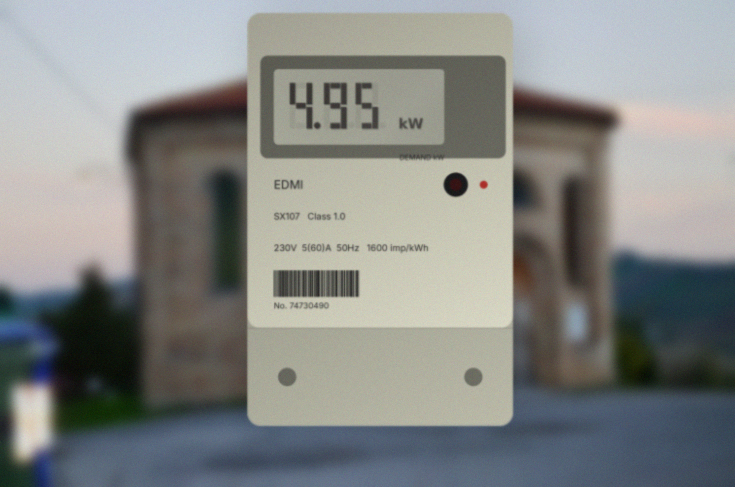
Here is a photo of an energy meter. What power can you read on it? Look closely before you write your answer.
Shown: 4.95 kW
